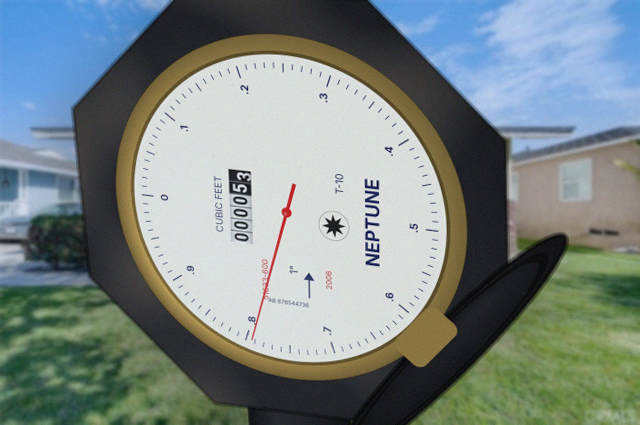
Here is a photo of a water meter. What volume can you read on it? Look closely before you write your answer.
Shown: 52.79 ft³
